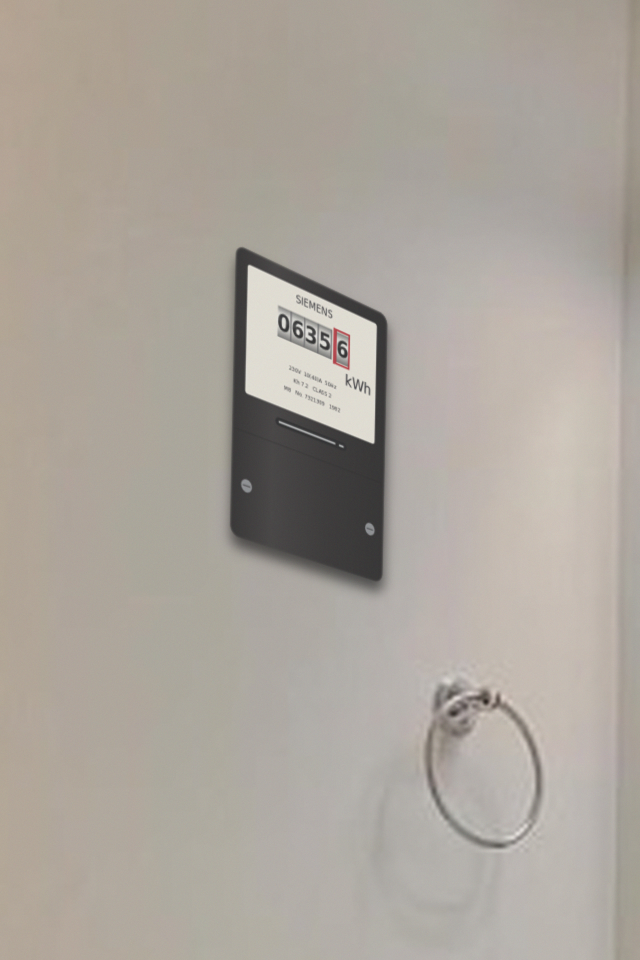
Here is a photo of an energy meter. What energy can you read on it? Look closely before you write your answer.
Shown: 635.6 kWh
